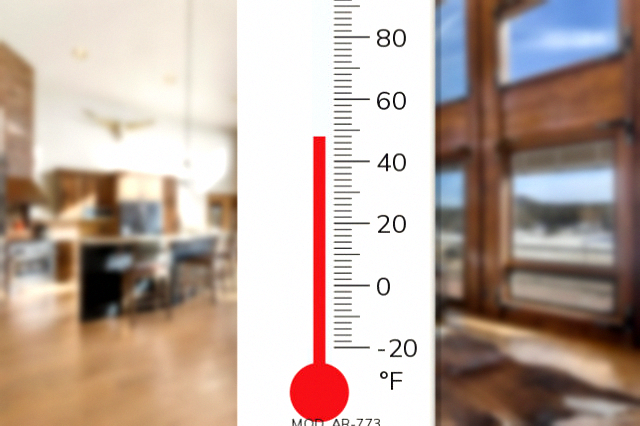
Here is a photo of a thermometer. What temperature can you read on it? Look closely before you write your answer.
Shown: 48 °F
